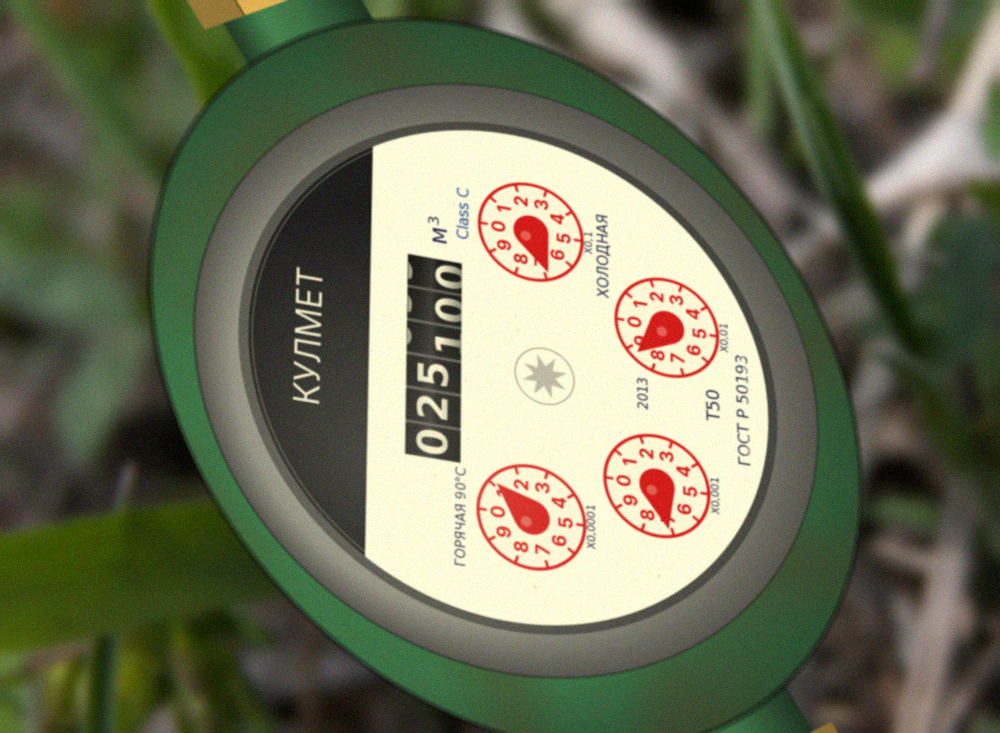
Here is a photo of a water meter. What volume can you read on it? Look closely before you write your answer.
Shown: 25099.6871 m³
